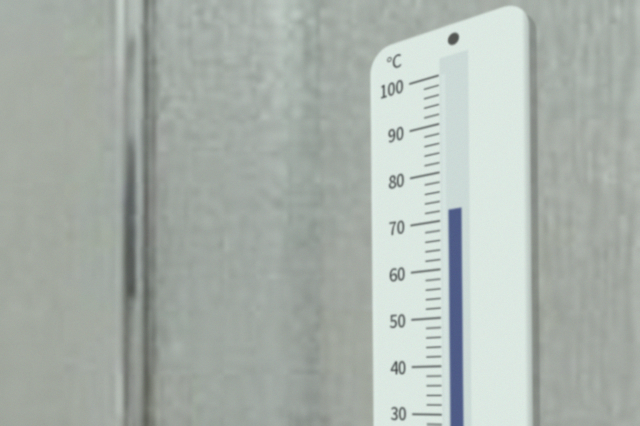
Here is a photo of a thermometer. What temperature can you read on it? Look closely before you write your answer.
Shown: 72 °C
